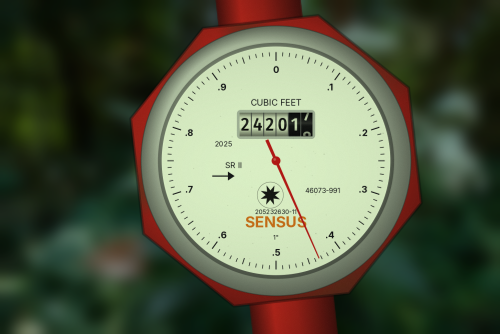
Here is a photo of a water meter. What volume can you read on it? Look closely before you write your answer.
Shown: 242017.43 ft³
